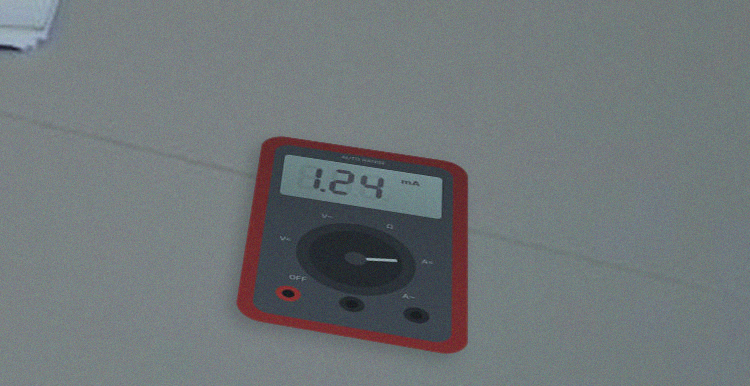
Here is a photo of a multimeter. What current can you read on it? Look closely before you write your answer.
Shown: 1.24 mA
